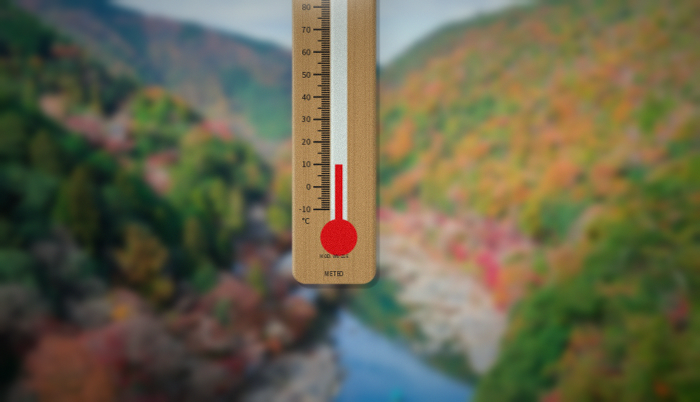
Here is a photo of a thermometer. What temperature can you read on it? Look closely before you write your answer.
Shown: 10 °C
